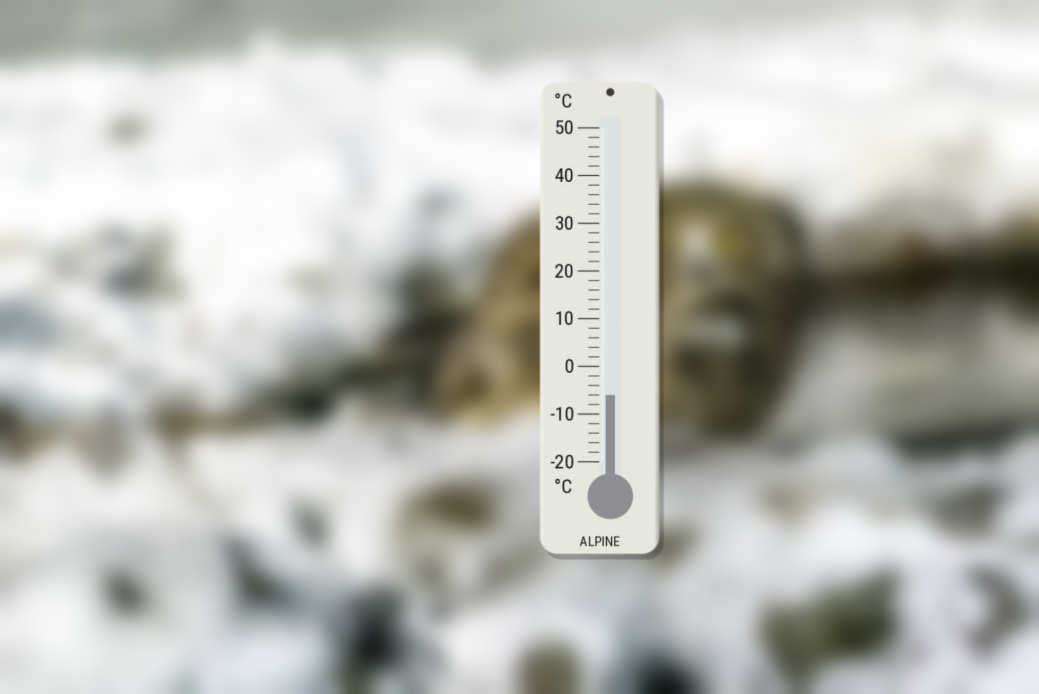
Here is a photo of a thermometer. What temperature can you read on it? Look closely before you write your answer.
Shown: -6 °C
